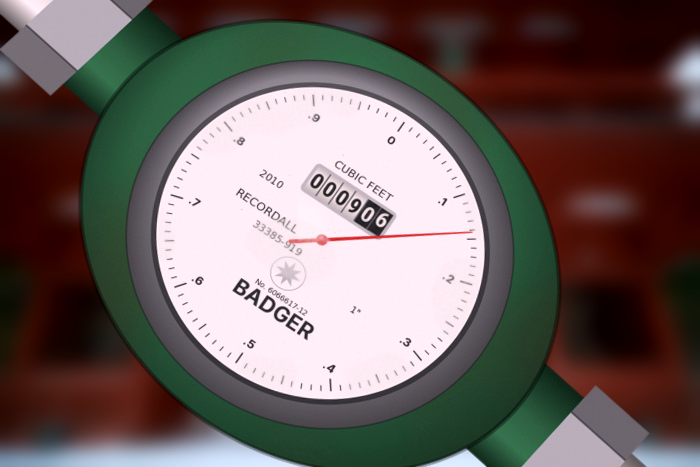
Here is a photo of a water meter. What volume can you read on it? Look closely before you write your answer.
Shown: 906.14 ft³
